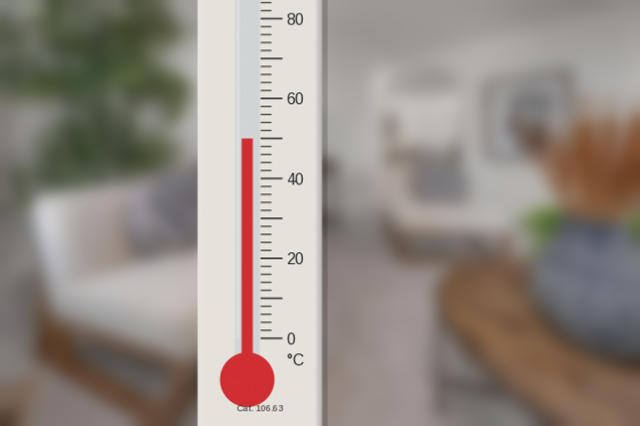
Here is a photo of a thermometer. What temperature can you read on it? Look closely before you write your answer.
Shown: 50 °C
